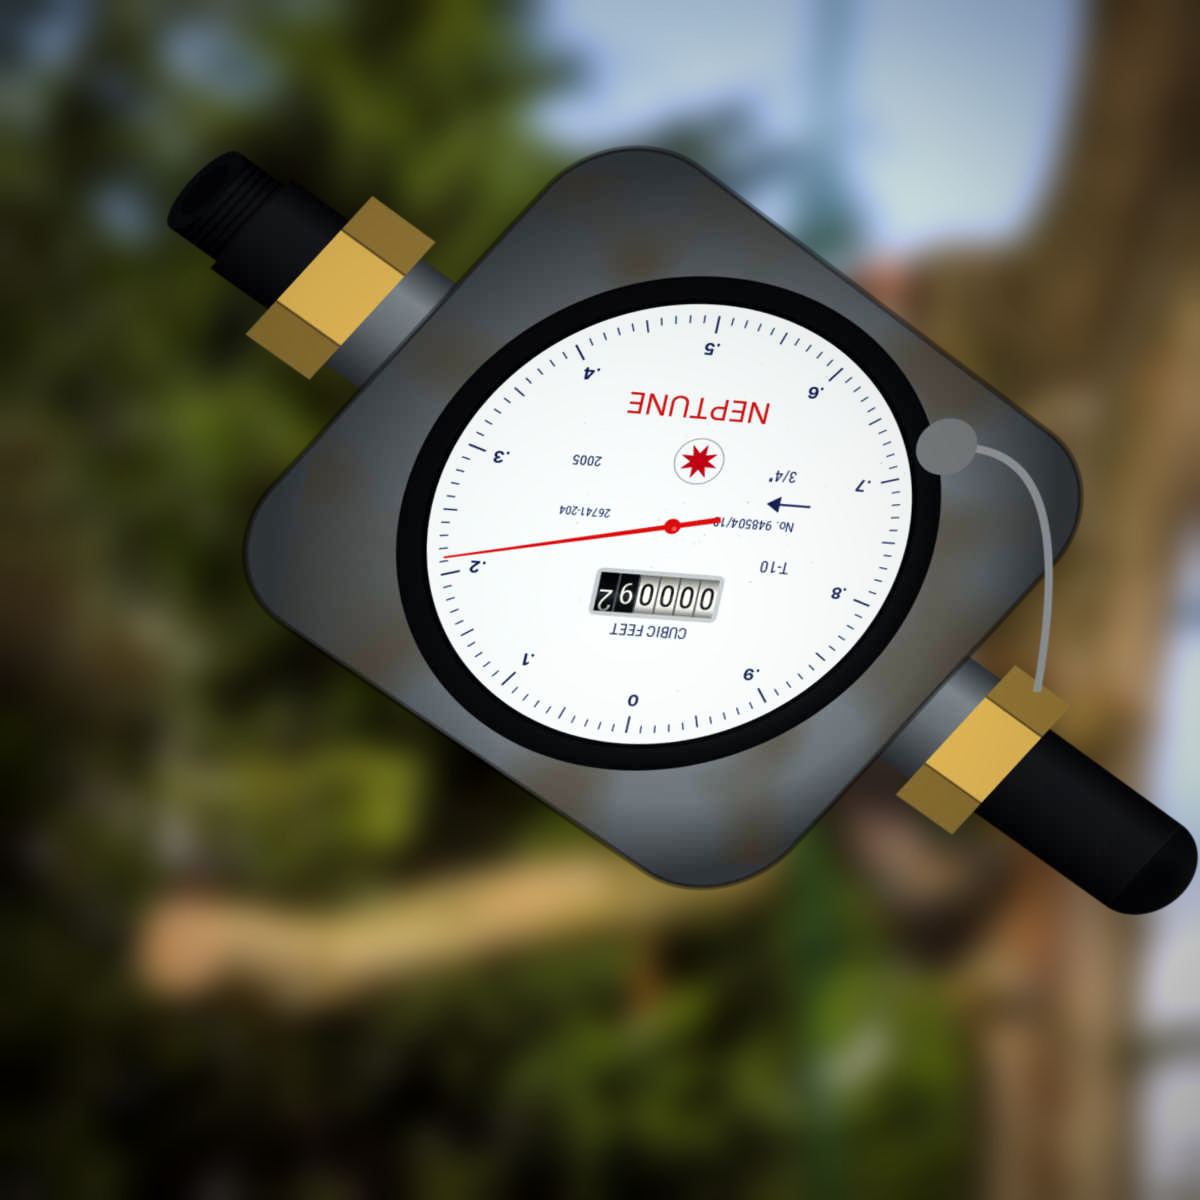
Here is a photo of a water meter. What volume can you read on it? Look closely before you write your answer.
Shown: 92.21 ft³
